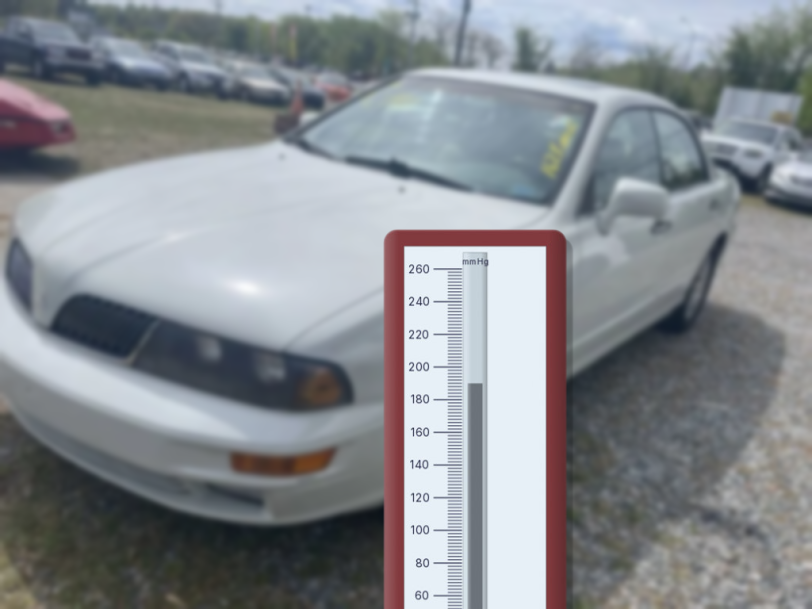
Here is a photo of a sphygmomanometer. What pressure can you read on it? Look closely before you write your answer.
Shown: 190 mmHg
